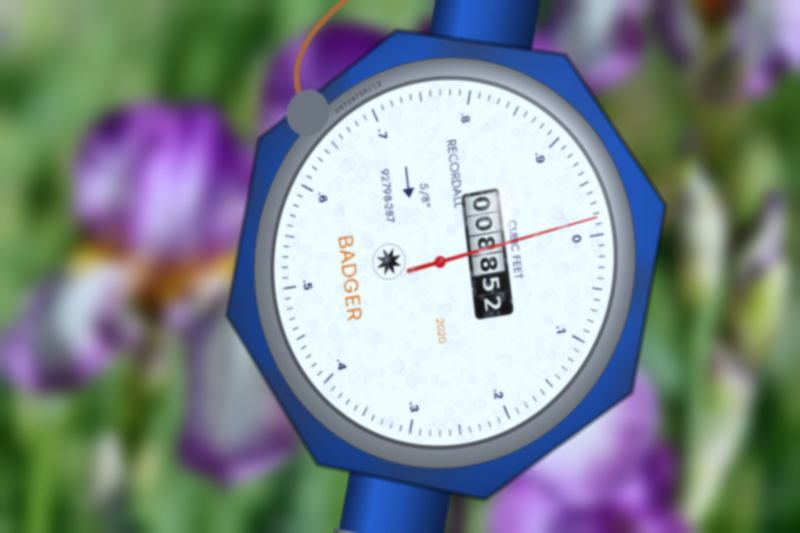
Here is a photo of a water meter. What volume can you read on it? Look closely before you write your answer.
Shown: 8851.98 ft³
